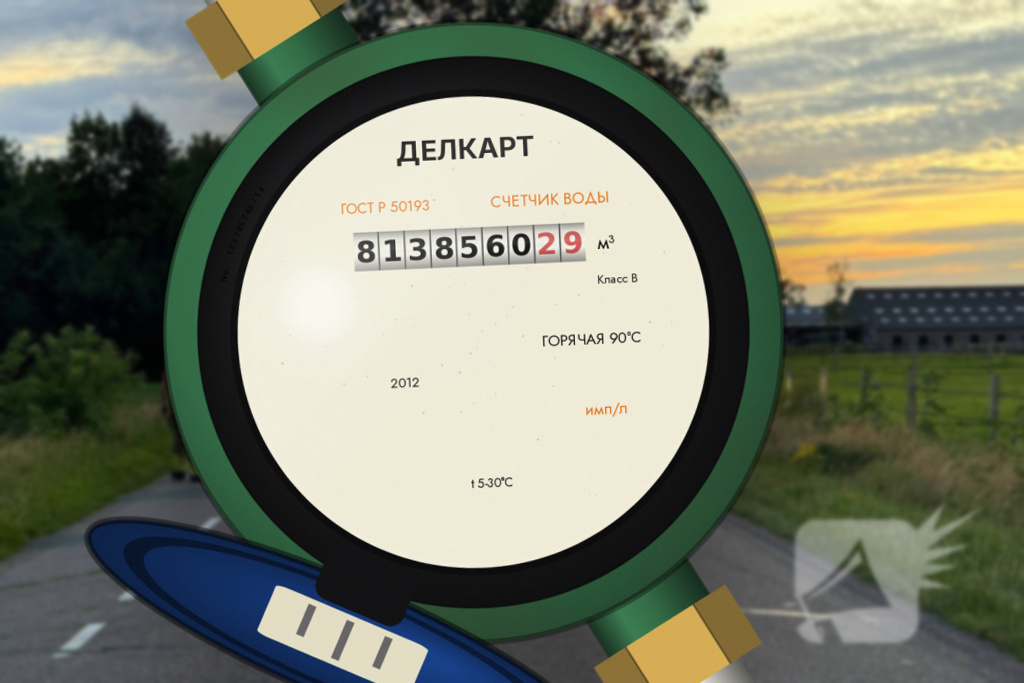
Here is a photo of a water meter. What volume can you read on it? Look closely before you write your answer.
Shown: 8138560.29 m³
